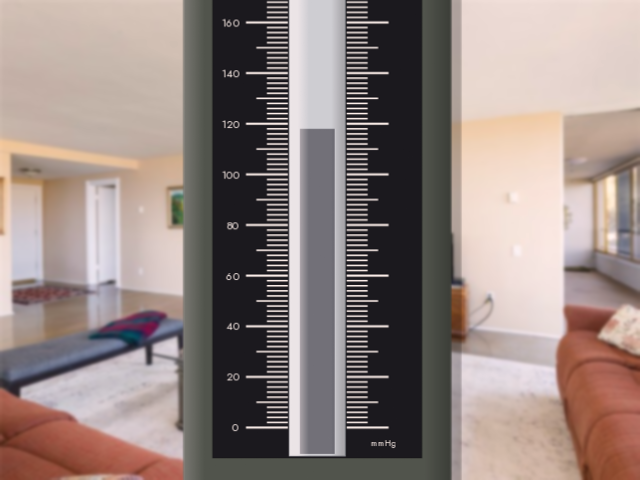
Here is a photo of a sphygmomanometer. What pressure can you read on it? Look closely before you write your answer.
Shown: 118 mmHg
